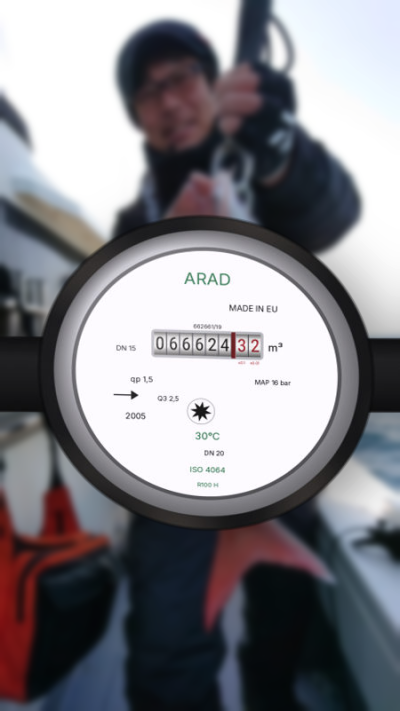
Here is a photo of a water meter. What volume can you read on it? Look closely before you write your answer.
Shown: 66624.32 m³
